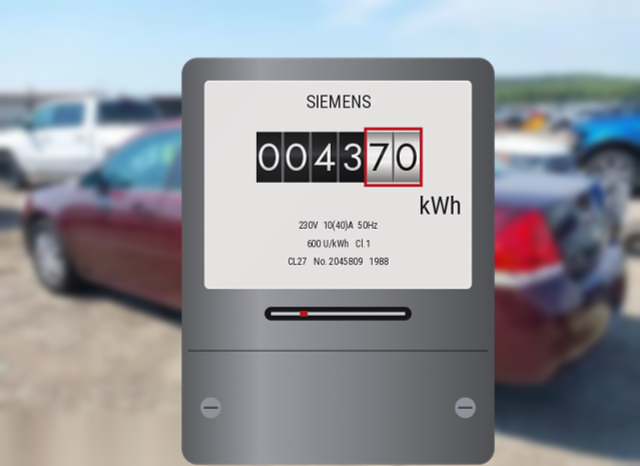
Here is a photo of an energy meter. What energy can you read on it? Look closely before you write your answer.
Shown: 43.70 kWh
